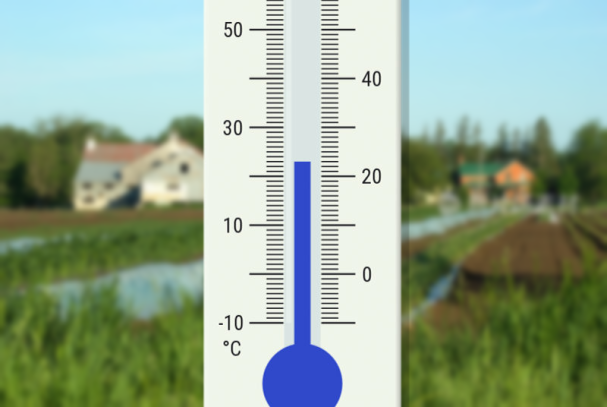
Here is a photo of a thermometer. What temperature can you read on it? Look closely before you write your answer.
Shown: 23 °C
